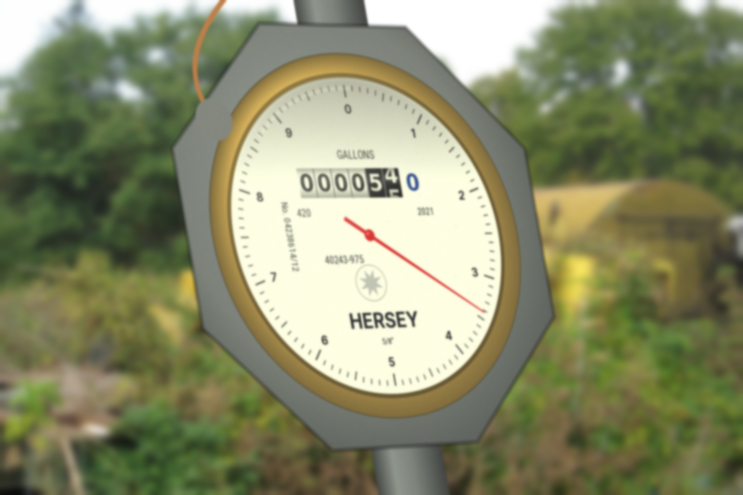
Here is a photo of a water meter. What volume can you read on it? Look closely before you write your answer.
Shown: 543.4 gal
